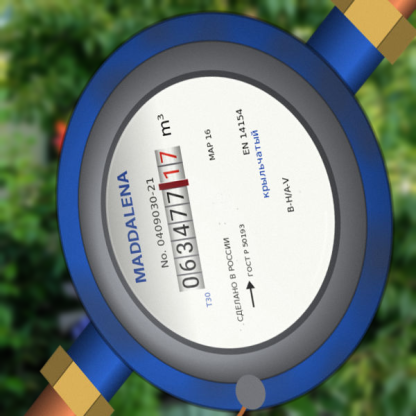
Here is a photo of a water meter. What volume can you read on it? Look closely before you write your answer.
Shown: 63477.17 m³
